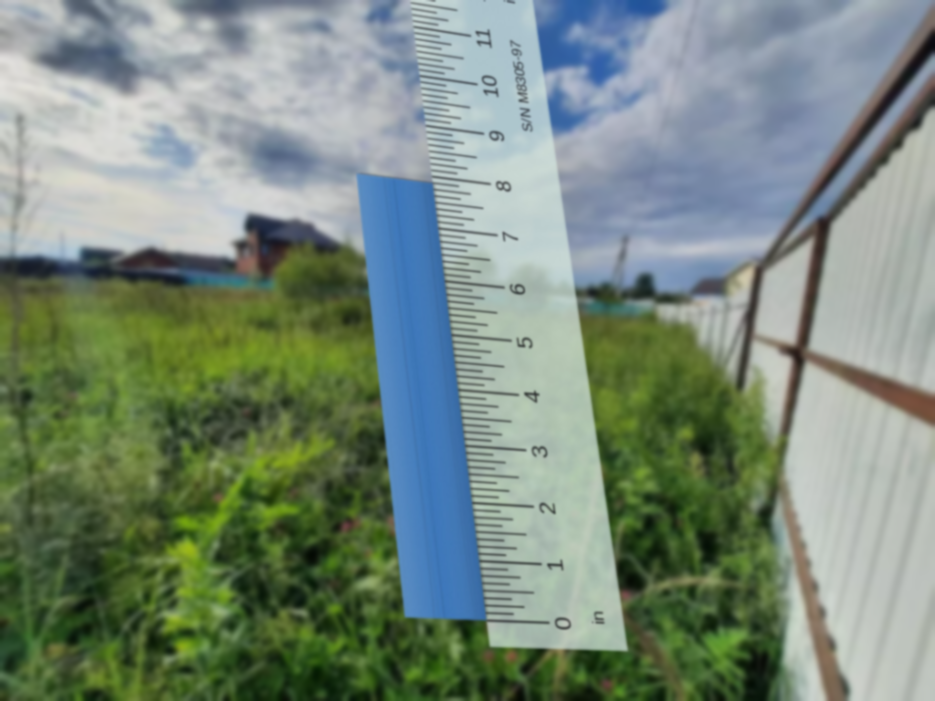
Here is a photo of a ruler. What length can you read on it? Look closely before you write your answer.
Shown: 7.875 in
